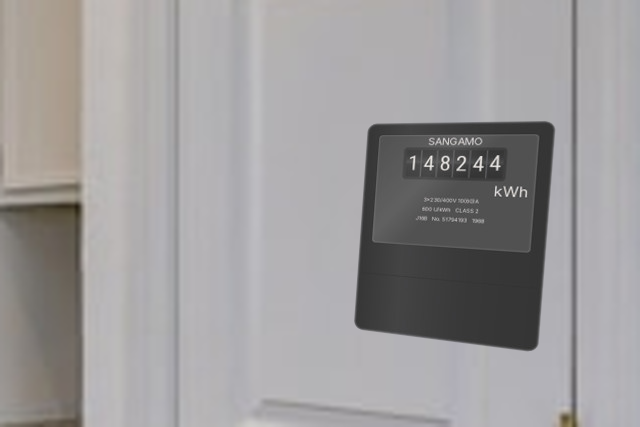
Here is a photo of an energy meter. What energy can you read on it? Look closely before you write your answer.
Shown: 148244 kWh
